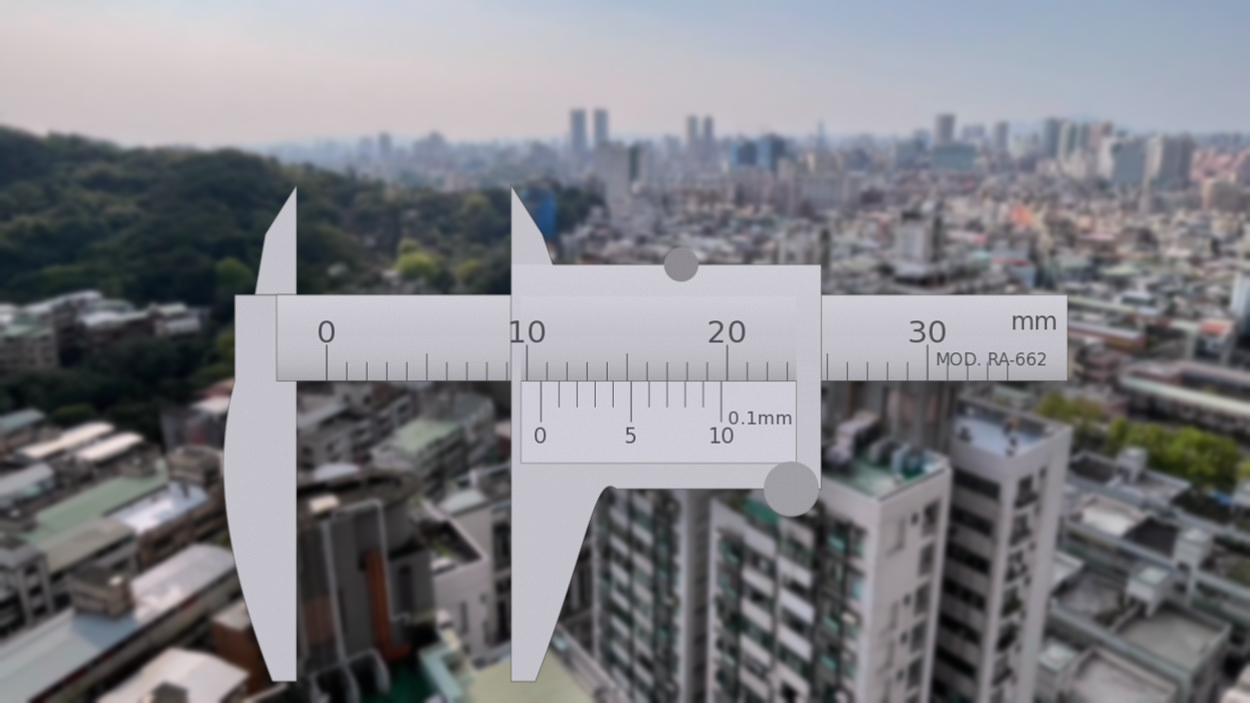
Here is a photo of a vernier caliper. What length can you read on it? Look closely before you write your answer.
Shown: 10.7 mm
